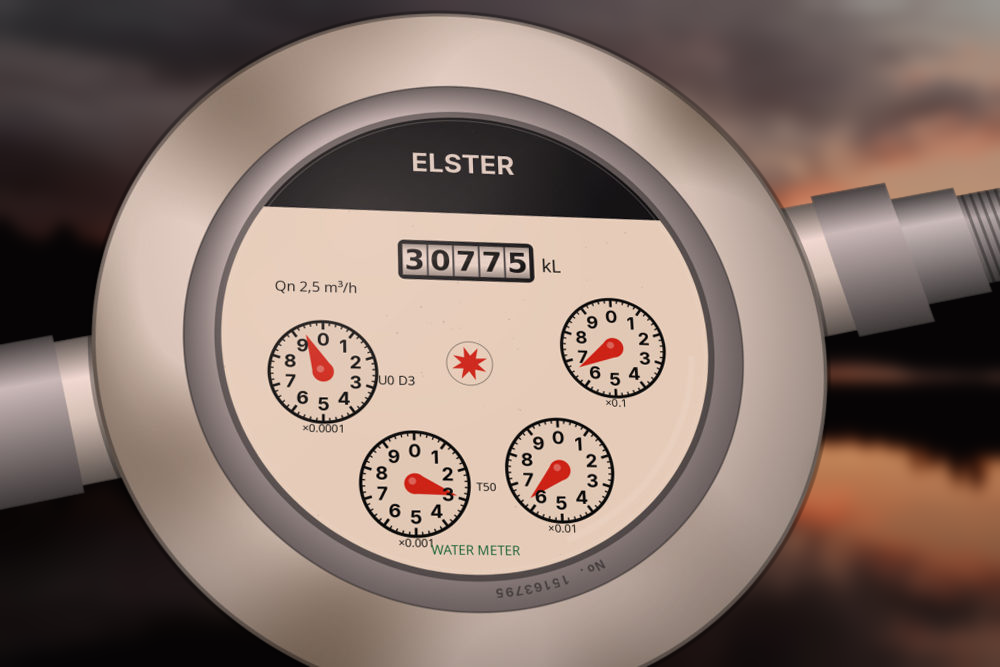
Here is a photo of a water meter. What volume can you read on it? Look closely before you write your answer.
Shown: 30775.6629 kL
